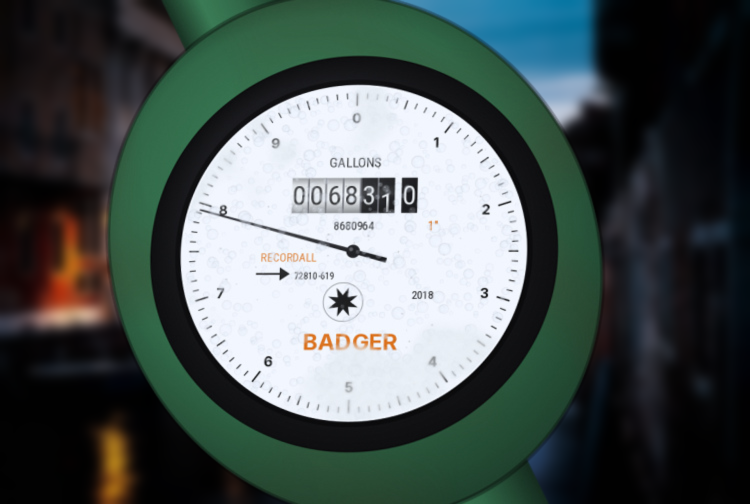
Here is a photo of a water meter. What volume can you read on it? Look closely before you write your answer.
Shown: 68307.9 gal
